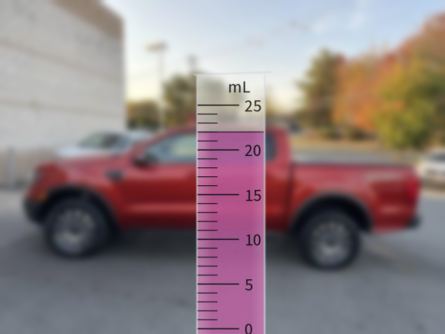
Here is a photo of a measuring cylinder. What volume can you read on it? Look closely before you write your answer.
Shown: 22 mL
